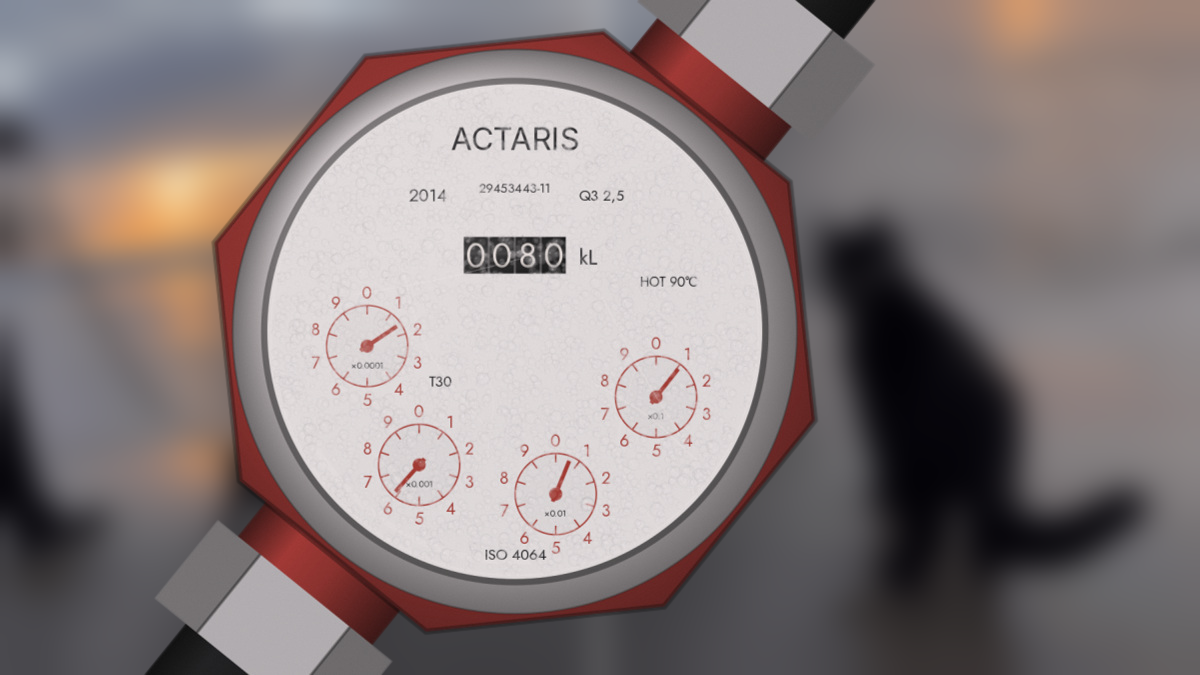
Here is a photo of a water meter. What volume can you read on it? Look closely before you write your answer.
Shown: 80.1061 kL
